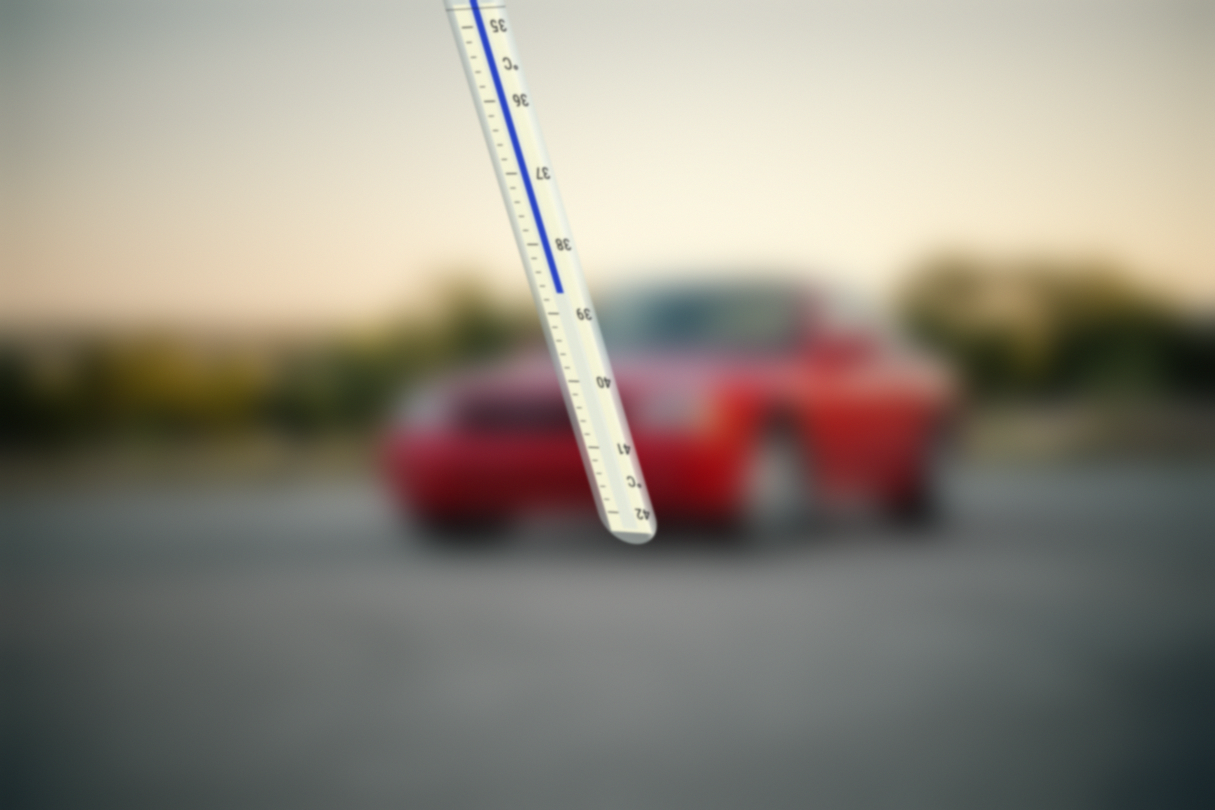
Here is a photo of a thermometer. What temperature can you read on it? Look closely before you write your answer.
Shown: 38.7 °C
